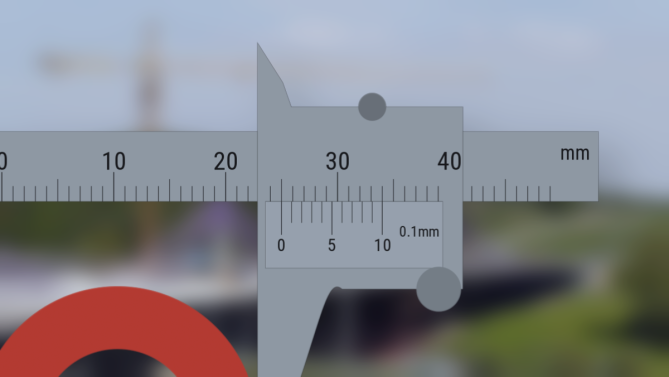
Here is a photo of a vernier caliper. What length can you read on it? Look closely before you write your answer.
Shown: 25.0 mm
